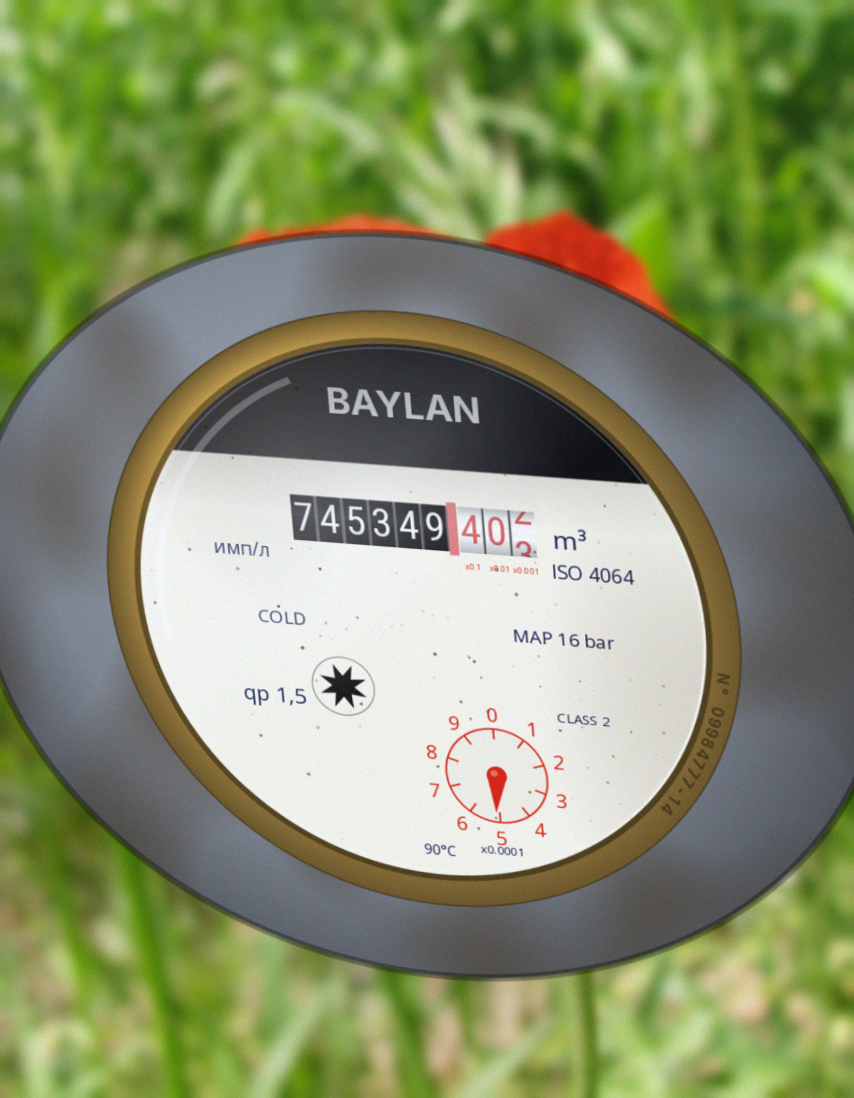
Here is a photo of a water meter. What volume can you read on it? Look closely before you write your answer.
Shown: 745349.4025 m³
